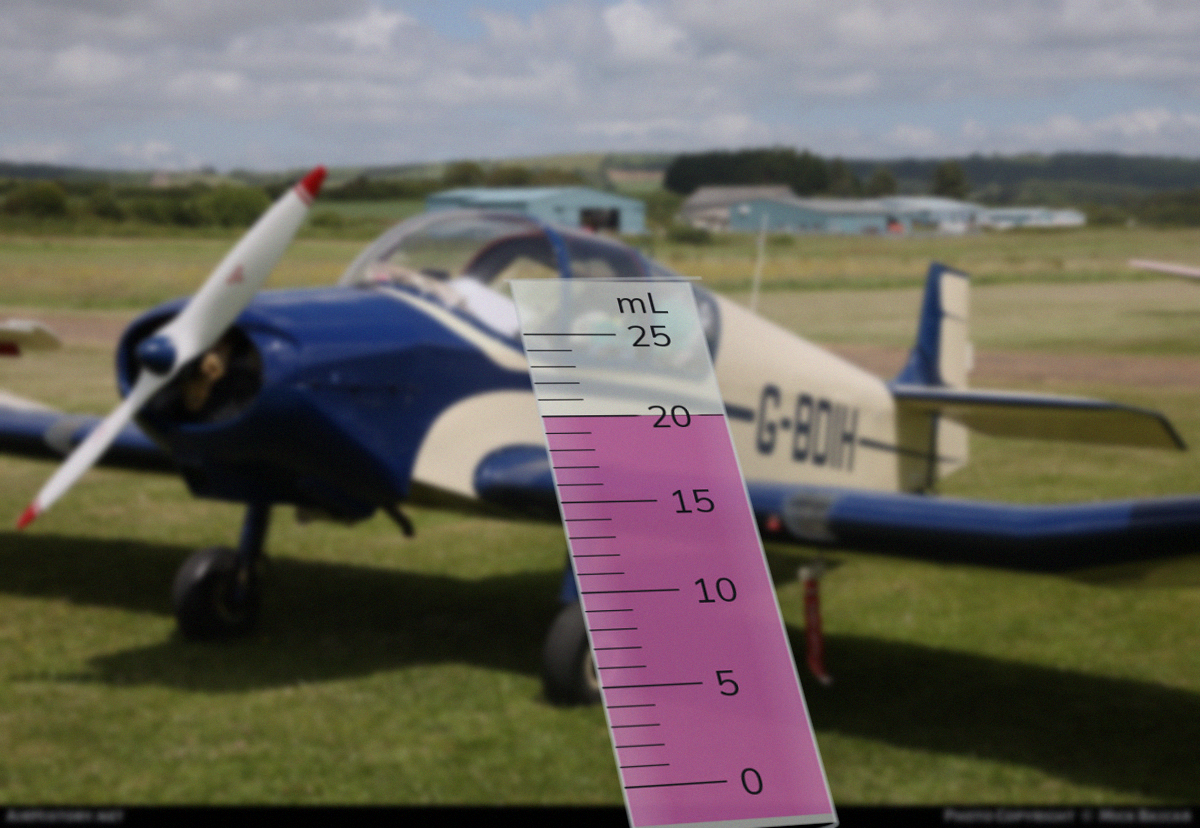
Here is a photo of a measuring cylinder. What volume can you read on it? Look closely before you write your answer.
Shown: 20 mL
